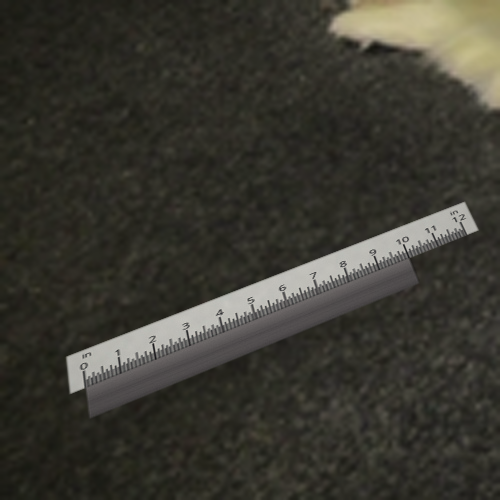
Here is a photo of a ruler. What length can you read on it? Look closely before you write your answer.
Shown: 10 in
